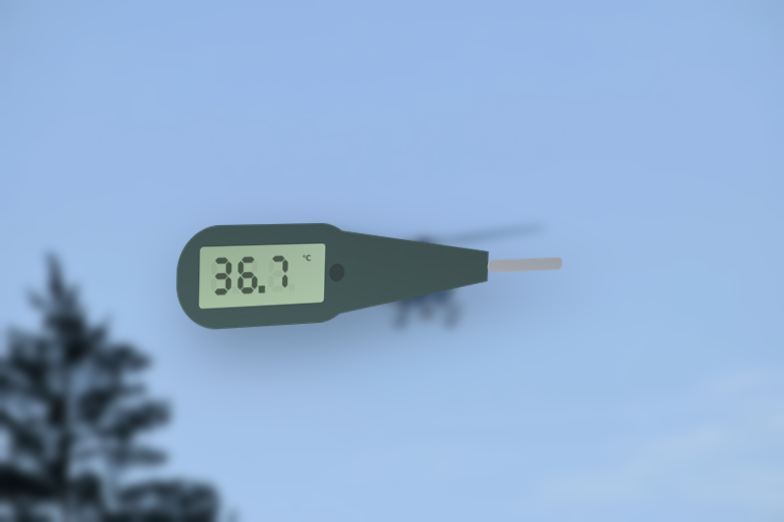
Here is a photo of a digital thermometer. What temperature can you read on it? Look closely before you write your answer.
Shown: 36.7 °C
